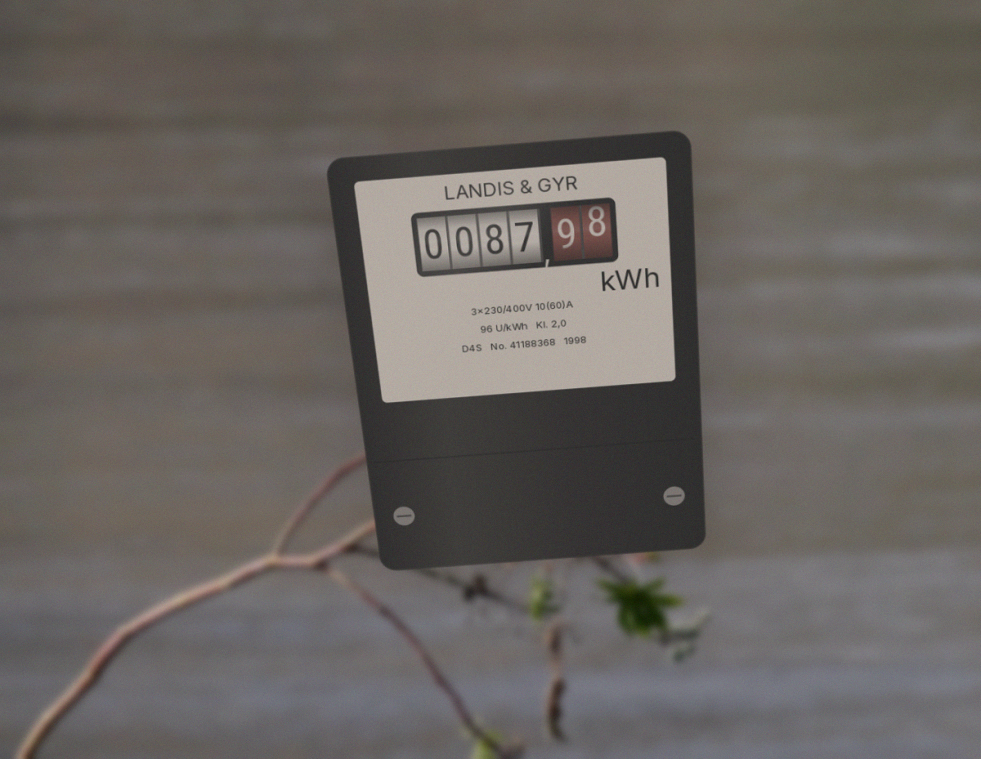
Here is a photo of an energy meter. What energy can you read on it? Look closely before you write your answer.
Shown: 87.98 kWh
